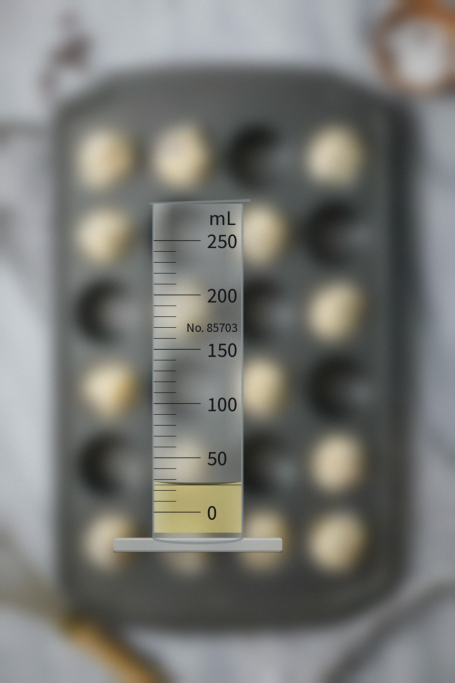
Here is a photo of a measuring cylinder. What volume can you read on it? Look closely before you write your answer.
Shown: 25 mL
